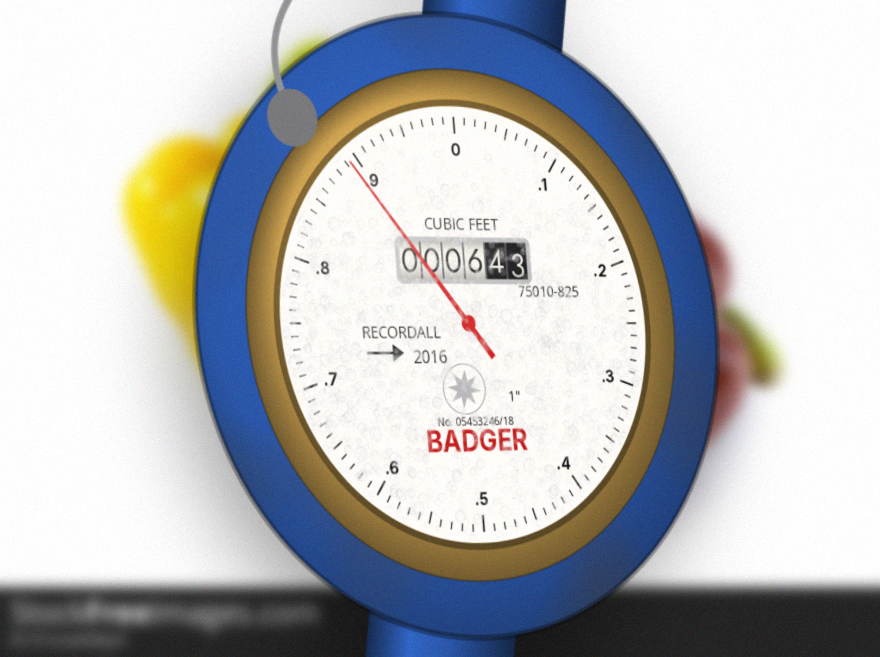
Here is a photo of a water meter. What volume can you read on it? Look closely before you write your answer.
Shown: 642.89 ft³
